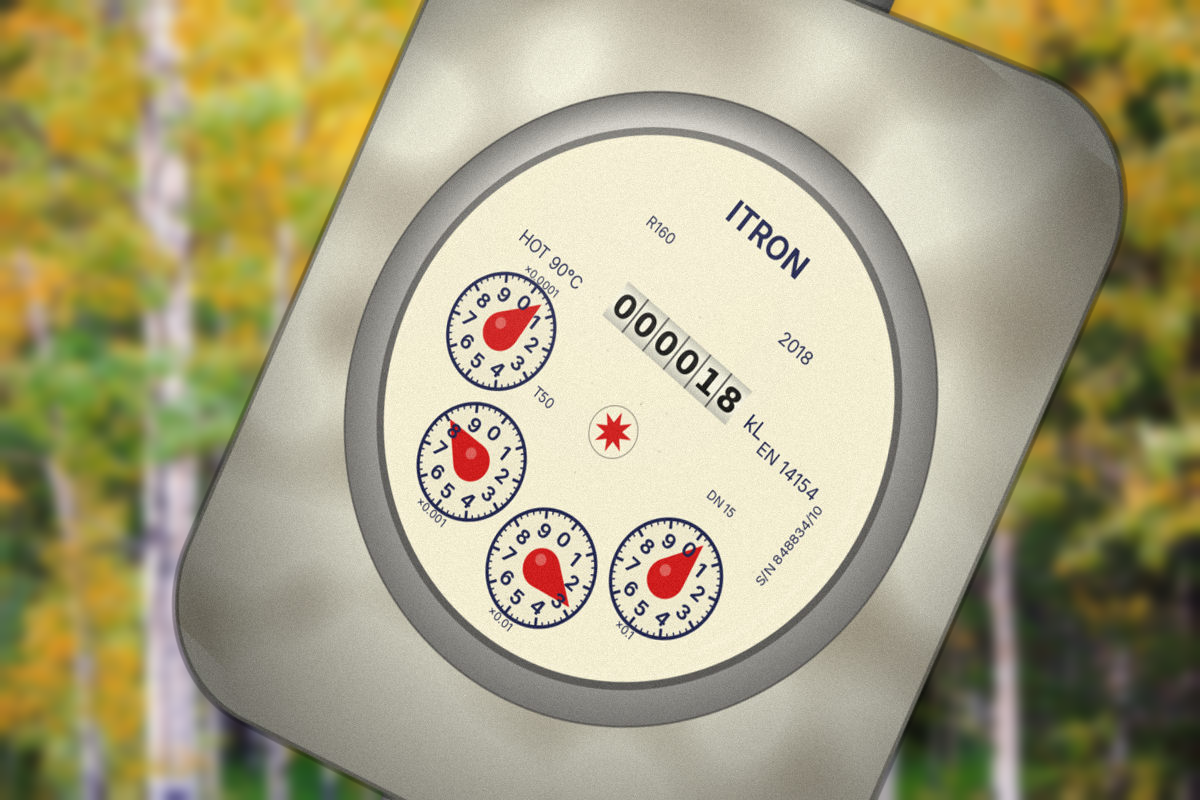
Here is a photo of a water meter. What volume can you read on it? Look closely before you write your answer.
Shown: 18.0280 kL
